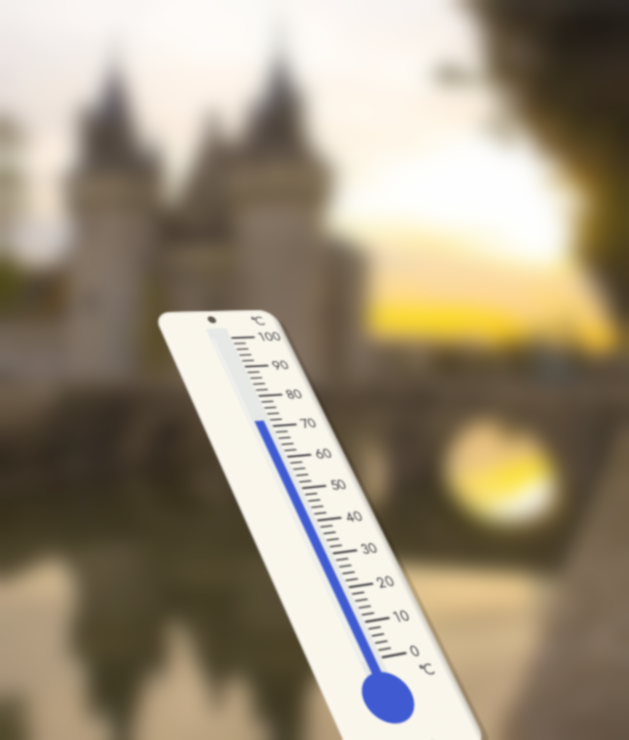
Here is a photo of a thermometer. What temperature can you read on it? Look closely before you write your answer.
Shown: 72 °C
